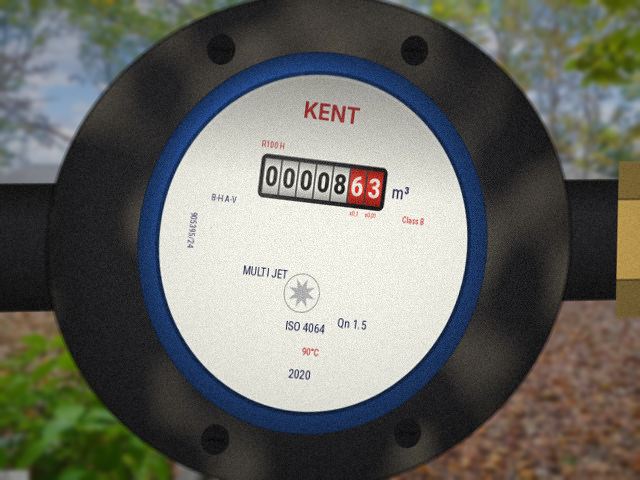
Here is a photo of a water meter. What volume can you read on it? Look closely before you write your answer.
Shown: 8.63 m³
